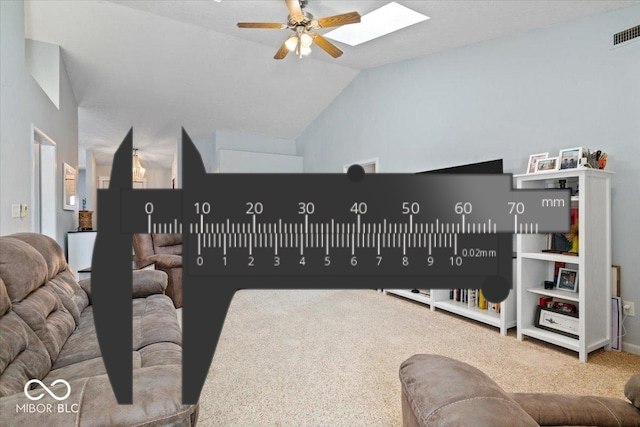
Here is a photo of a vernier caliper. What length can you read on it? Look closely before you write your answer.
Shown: 9.5 mm
